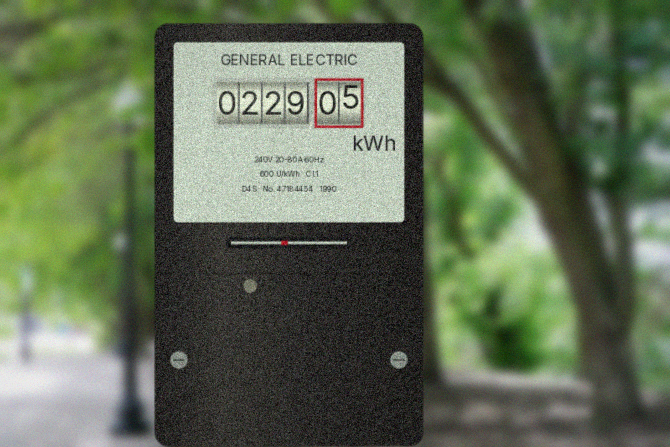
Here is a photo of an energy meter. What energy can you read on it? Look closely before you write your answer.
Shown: 229.05 kWh
